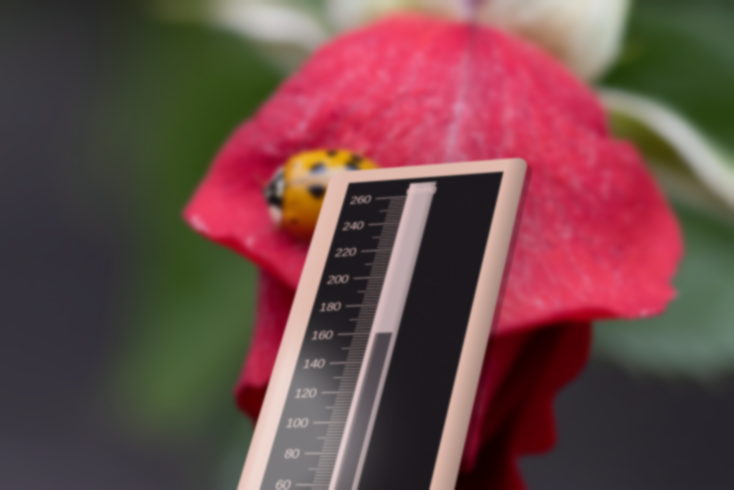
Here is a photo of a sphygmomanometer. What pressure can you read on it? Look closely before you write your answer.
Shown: 160 mmHg
